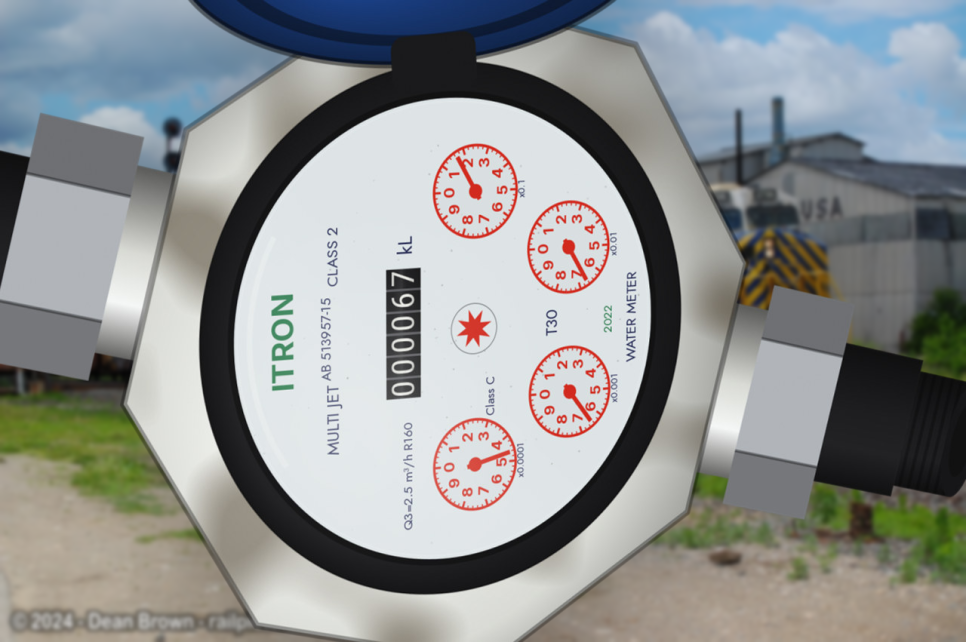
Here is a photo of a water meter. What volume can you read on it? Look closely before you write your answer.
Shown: 67.1664 kL
